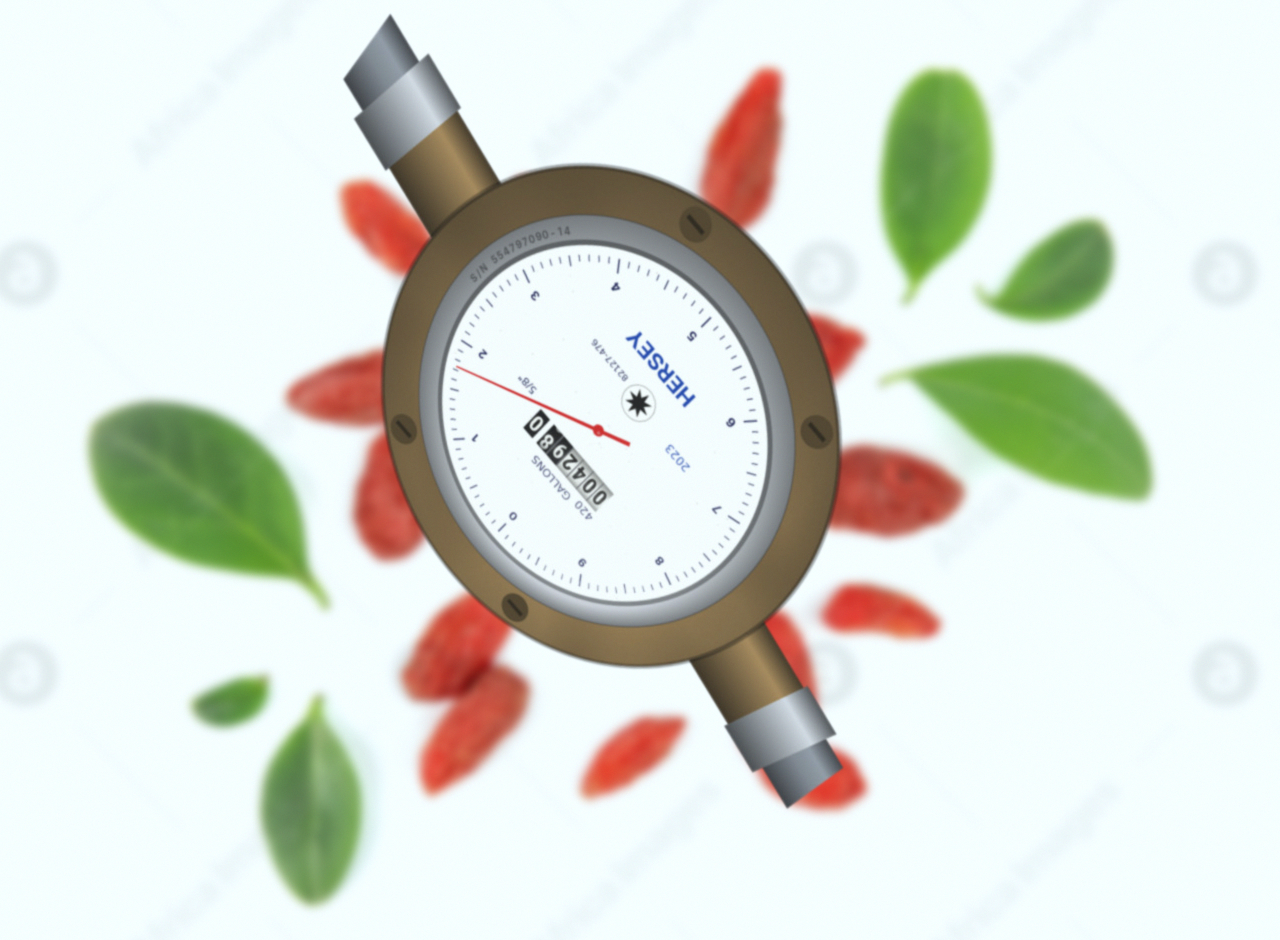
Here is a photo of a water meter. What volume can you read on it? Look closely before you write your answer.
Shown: 42981.7 gal
